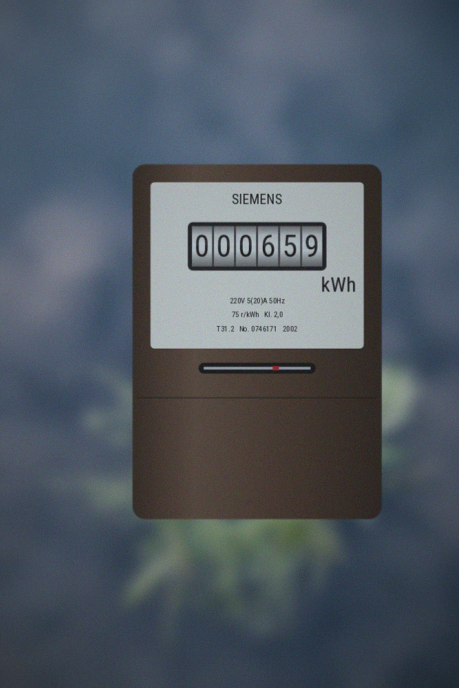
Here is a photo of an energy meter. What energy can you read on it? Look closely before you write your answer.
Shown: 659 kWh
